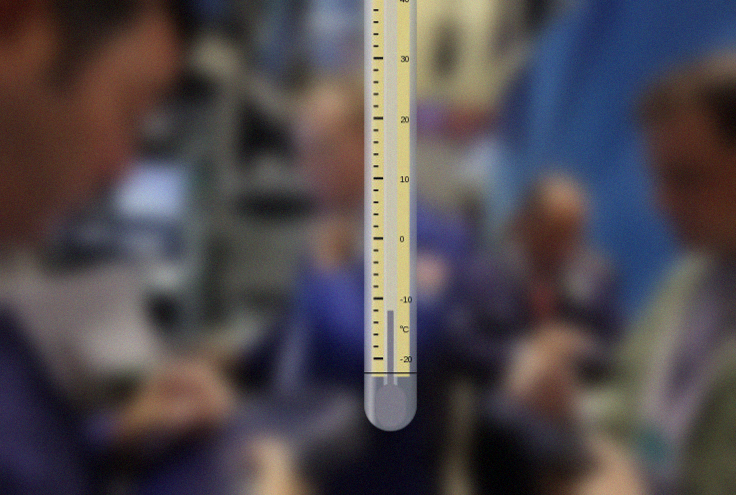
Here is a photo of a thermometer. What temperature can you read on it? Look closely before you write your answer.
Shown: -12 °C
